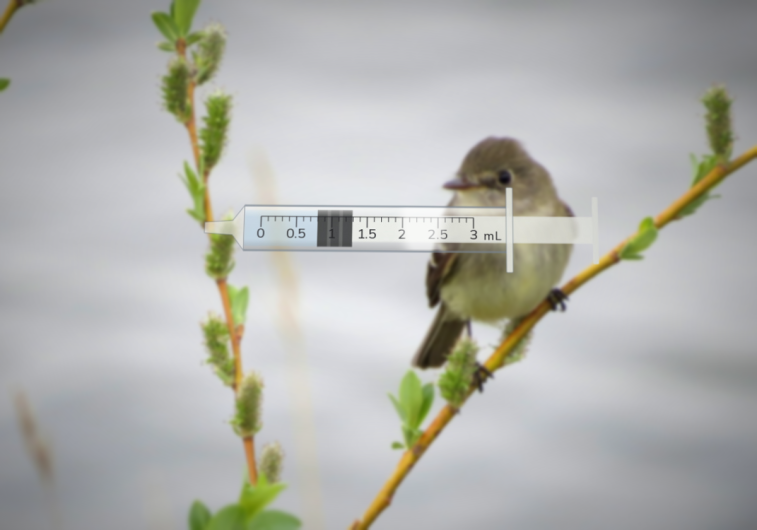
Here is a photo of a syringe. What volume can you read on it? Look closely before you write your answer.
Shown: 0.8 mL
